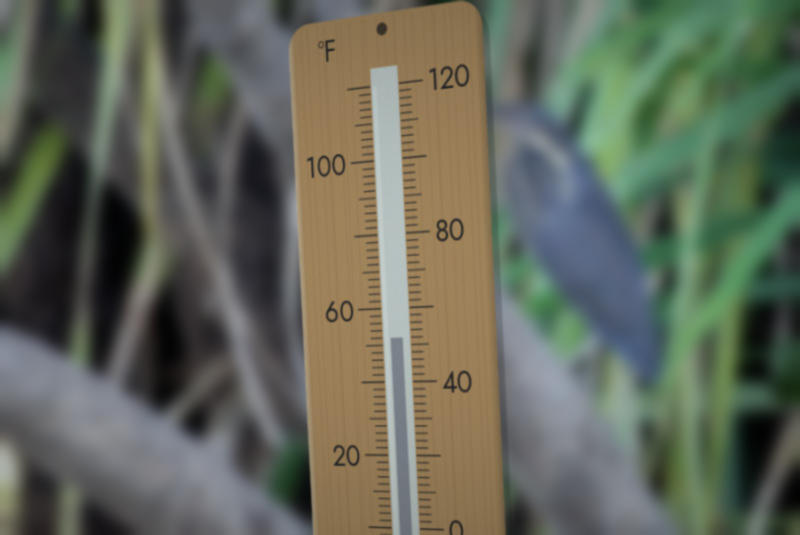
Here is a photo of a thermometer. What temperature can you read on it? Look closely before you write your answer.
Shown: 52 °F
